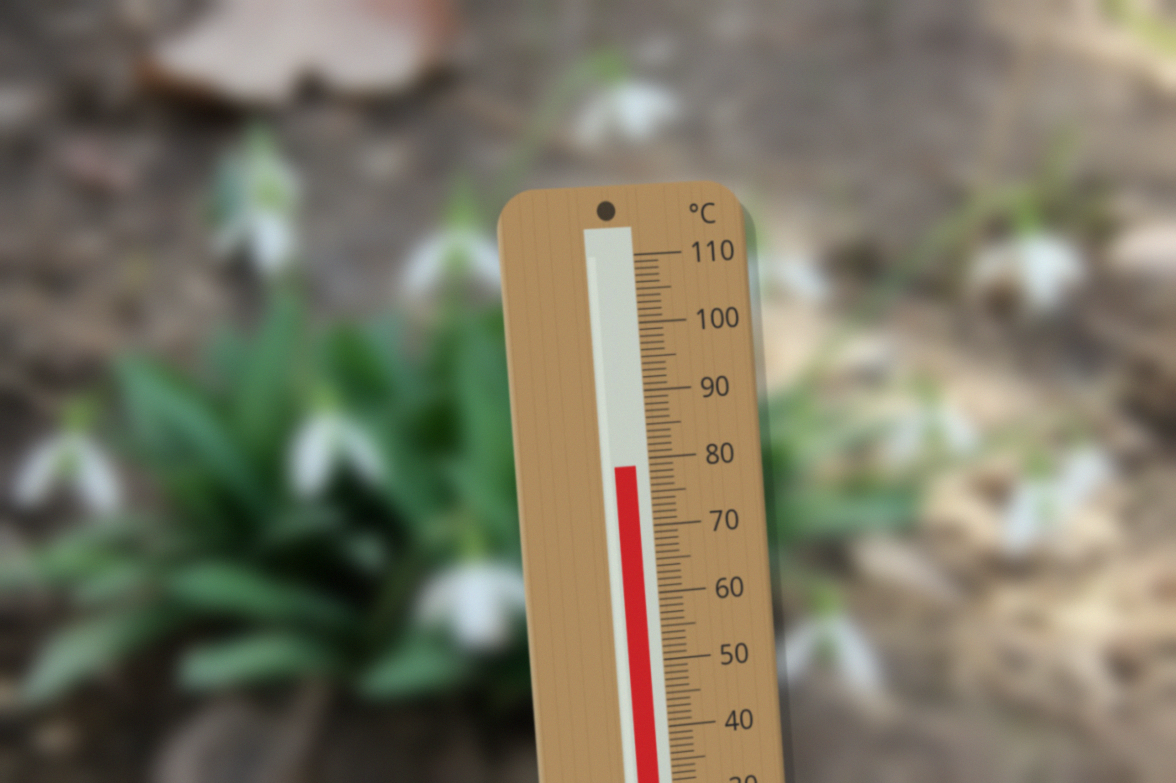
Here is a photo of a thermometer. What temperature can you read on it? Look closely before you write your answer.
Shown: 79 °C
